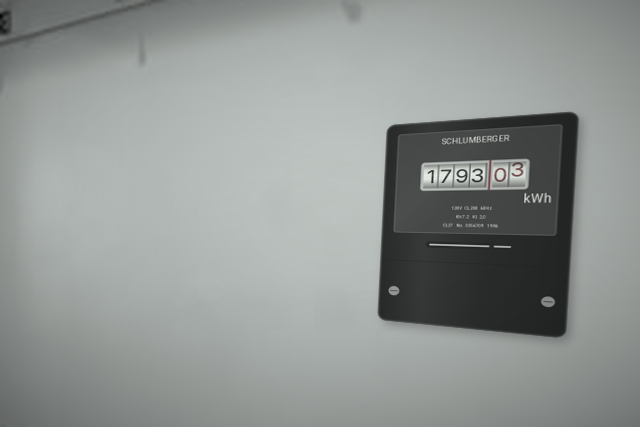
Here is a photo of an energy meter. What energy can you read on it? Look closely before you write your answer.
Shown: 1793.03 kWh
